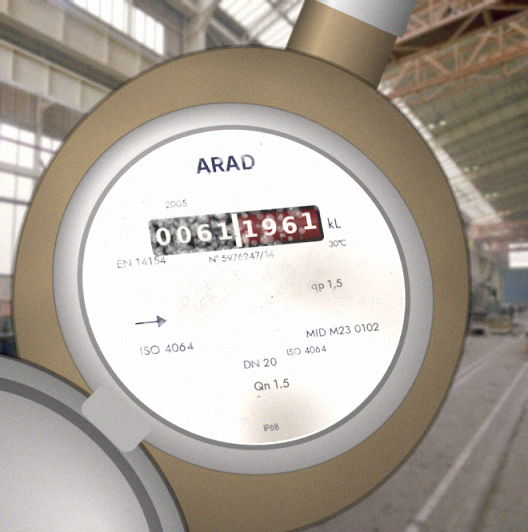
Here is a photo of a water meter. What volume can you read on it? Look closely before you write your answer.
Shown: 61.1961 kL
